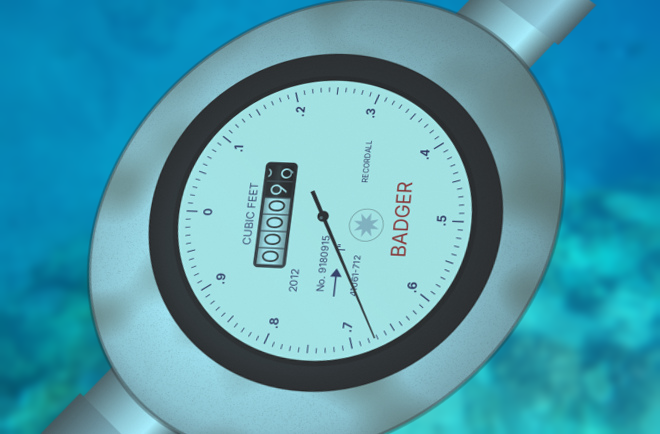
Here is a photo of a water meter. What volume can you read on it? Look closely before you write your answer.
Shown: 98.67 ft³
